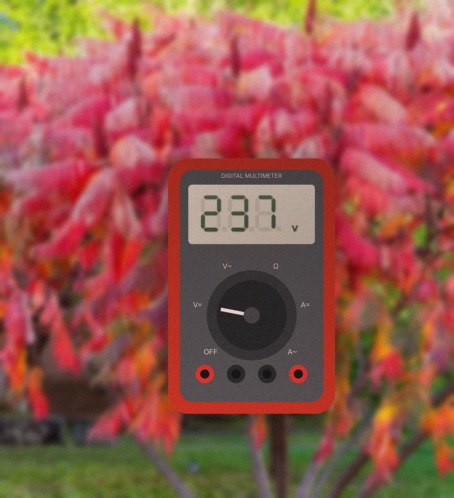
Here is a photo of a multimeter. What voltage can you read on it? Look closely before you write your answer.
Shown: 237 V
